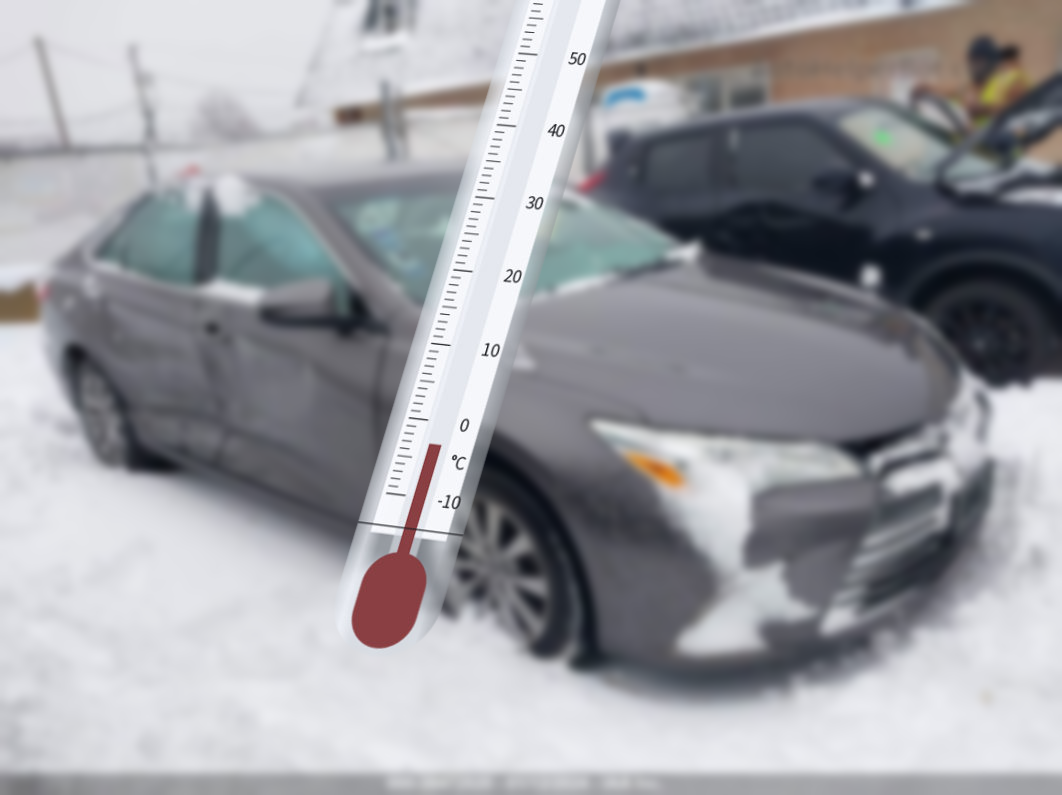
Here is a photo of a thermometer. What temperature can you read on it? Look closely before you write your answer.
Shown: -3 °C
